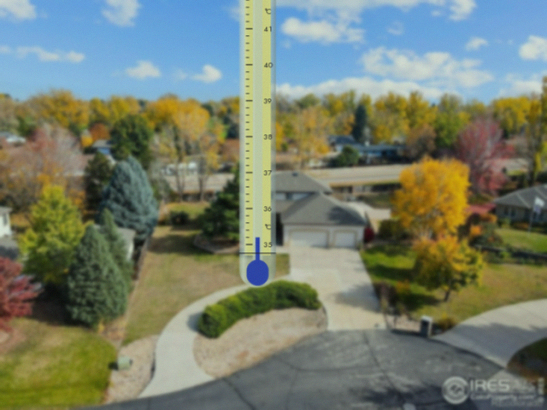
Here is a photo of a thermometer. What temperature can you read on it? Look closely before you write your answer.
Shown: 35.2 °C
